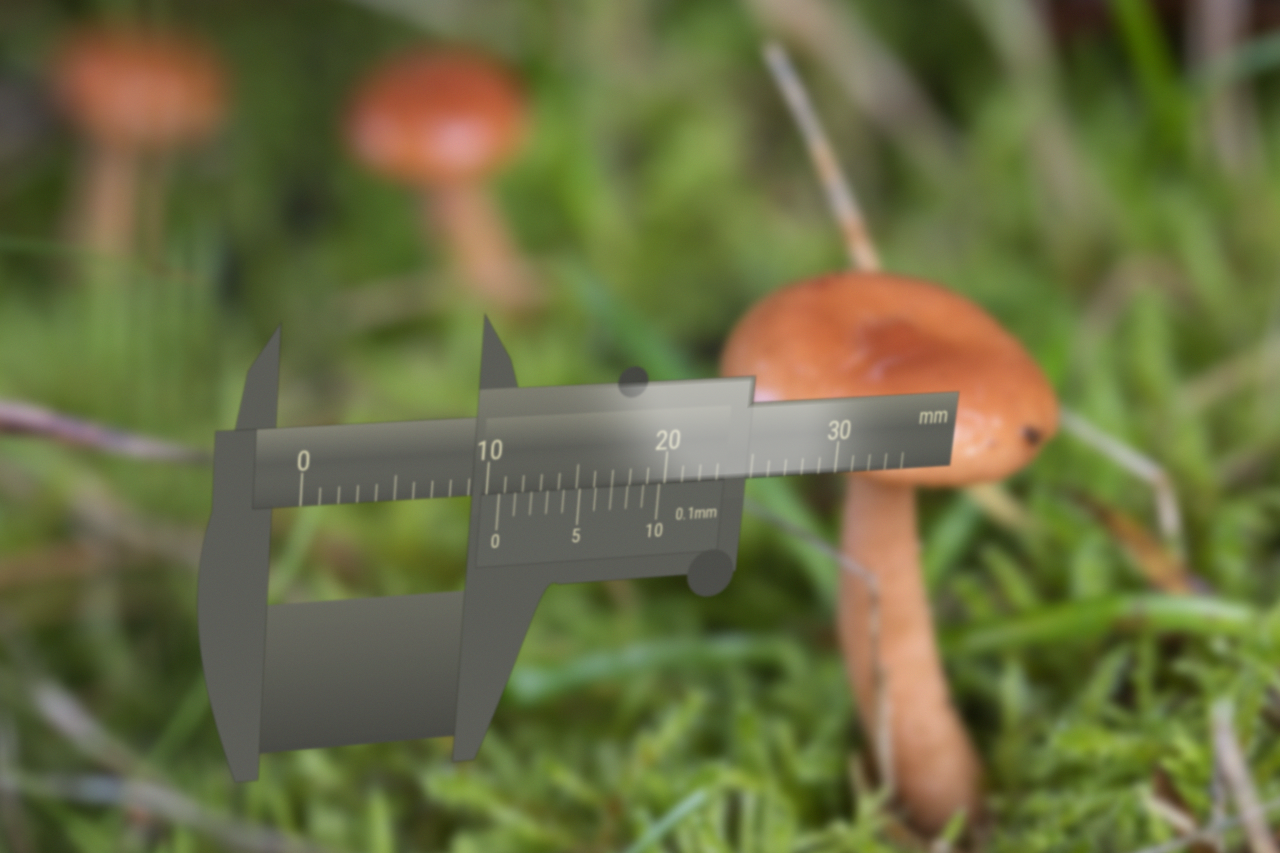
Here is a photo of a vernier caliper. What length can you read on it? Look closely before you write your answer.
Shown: 10.7 mm
